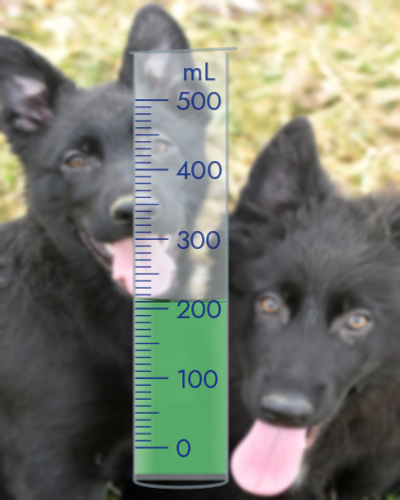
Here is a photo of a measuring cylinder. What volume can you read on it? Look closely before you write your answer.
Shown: 210 mL
